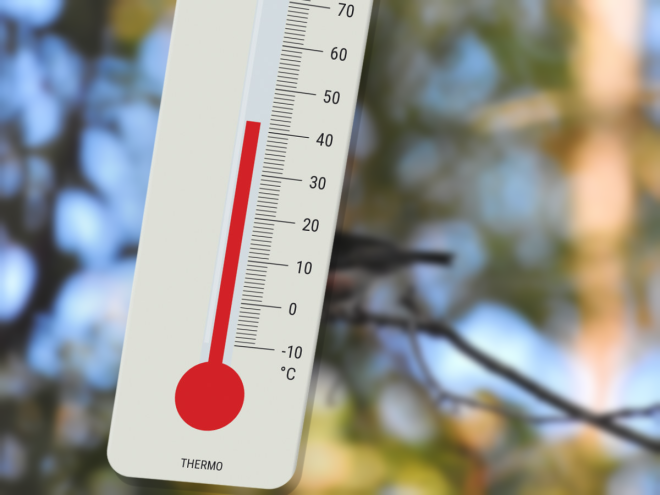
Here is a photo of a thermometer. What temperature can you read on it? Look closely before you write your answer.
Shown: 42 °C
